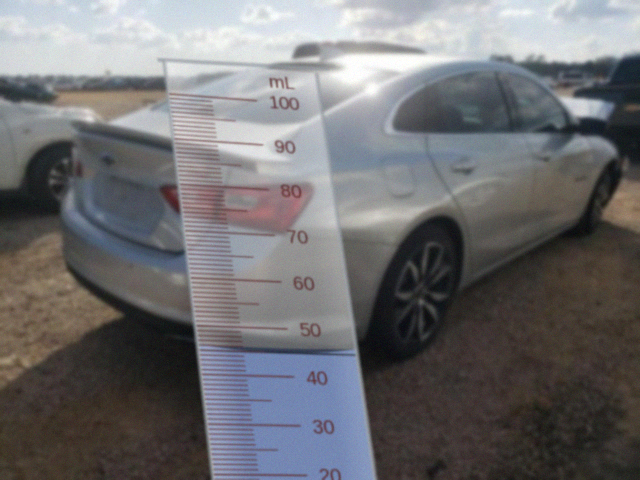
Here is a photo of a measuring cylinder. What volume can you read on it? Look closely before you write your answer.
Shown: 45 mL
